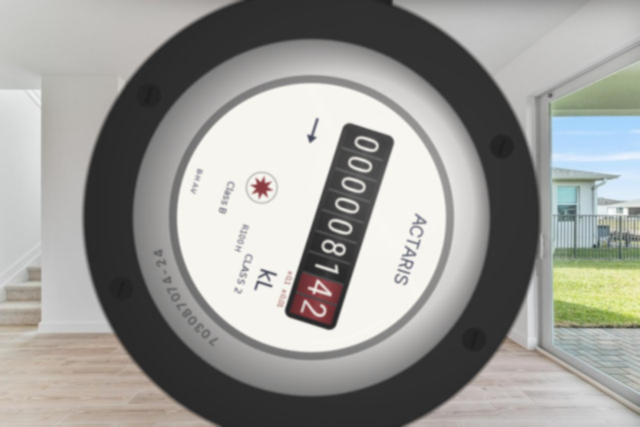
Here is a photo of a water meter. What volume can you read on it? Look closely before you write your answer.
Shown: 81.42 kL
